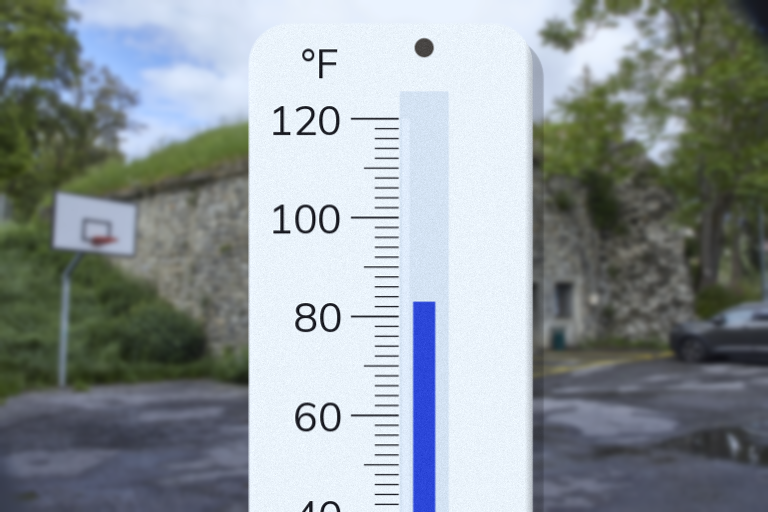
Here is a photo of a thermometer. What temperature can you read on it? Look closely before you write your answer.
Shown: 83 °F
